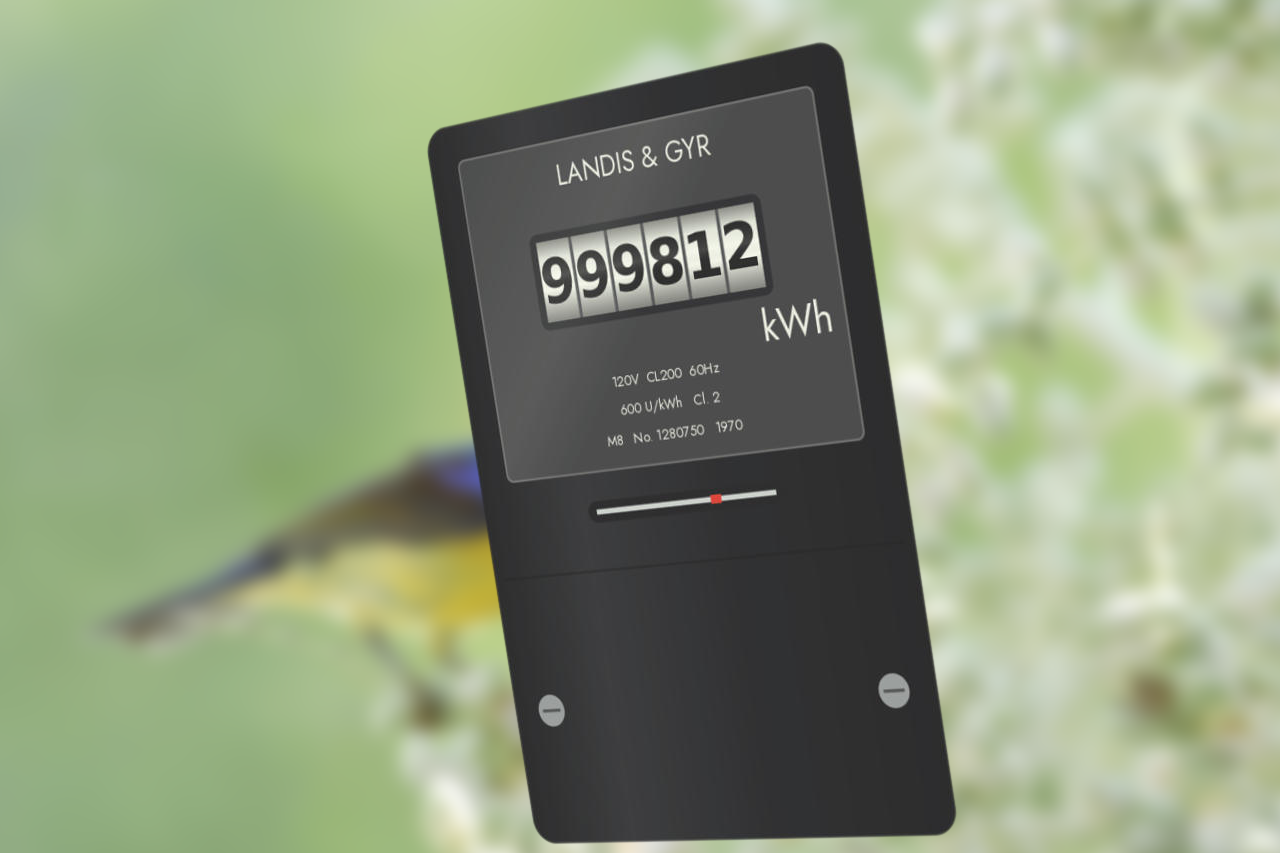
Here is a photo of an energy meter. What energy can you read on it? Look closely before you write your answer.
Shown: 999812 kWh
